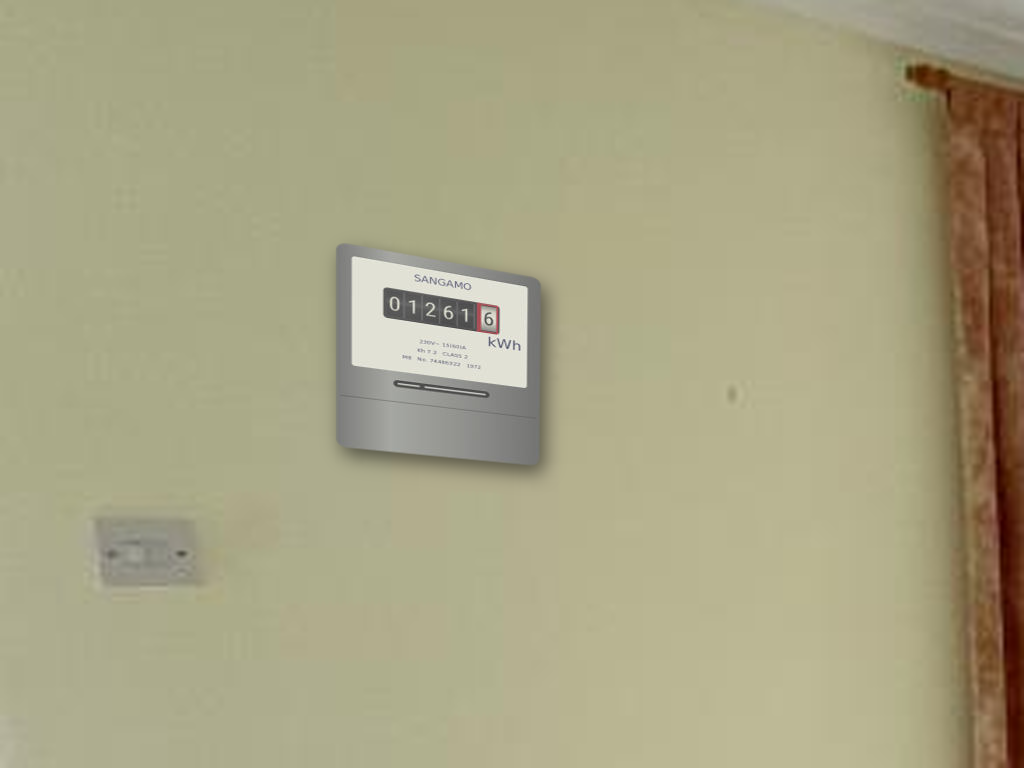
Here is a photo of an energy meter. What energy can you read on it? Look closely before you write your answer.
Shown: 1261.6 kWh
